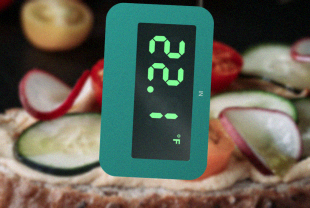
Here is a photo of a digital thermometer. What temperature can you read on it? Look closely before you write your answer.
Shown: 22.1 °F
